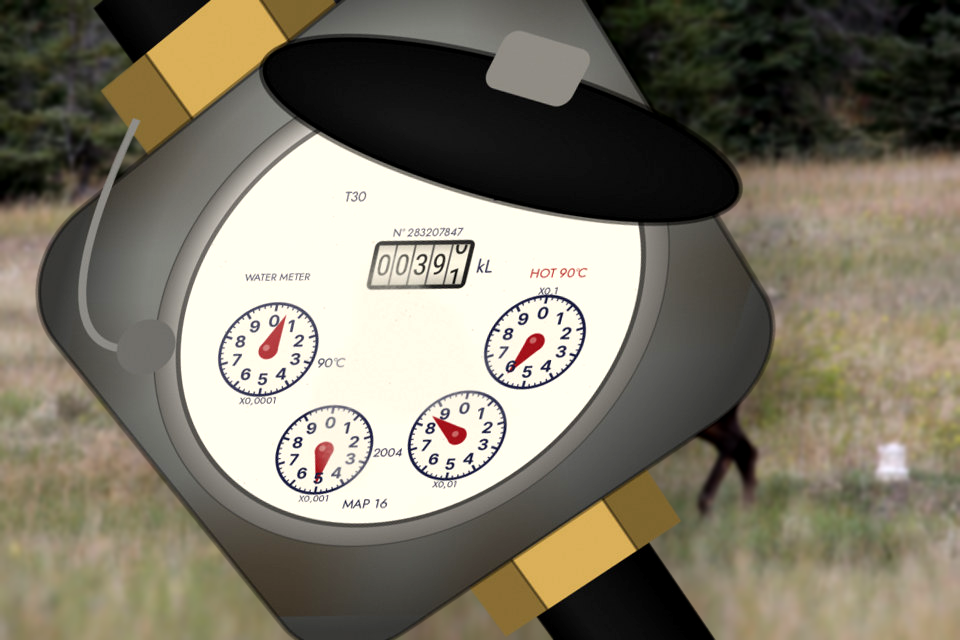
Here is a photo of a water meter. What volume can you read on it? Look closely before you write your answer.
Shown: 390.5850 kL
